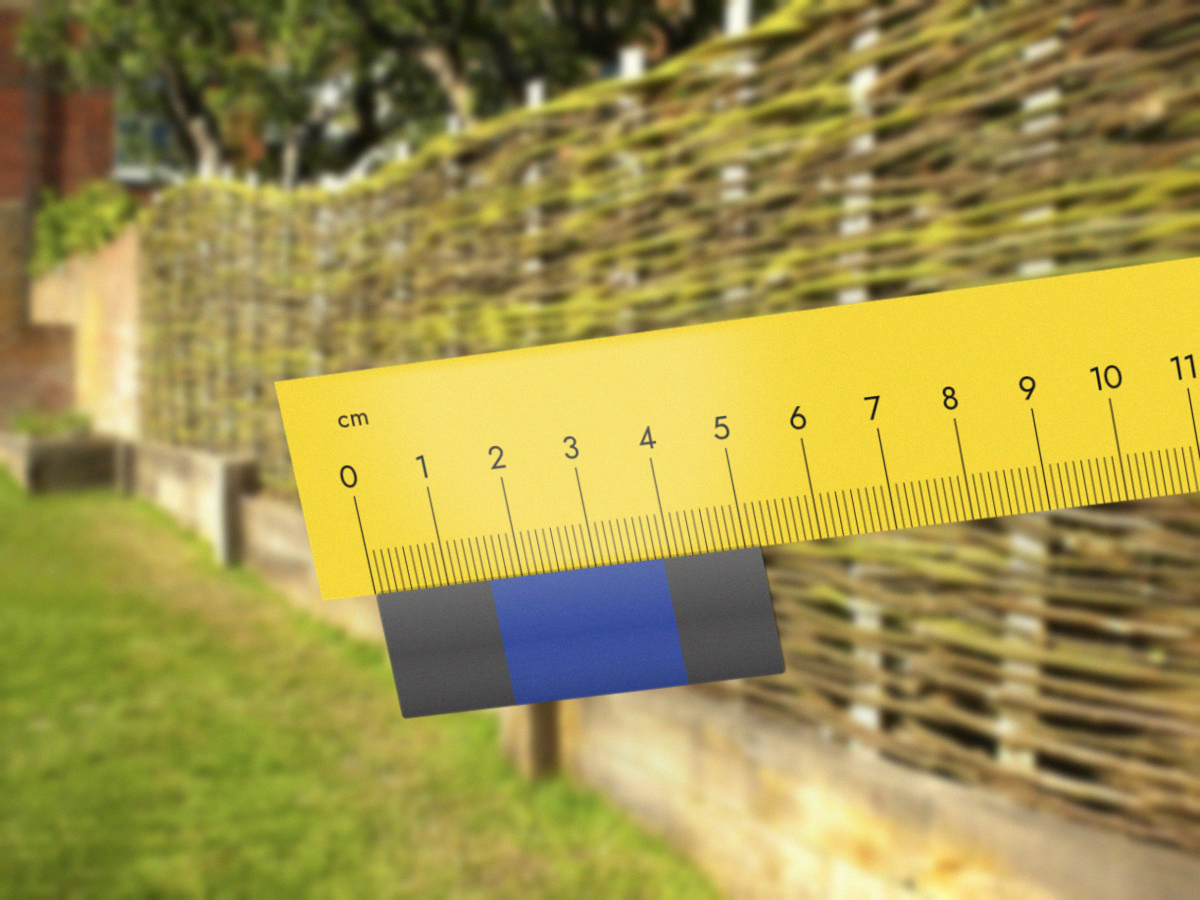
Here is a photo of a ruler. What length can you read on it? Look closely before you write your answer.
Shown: 5.2 cm
